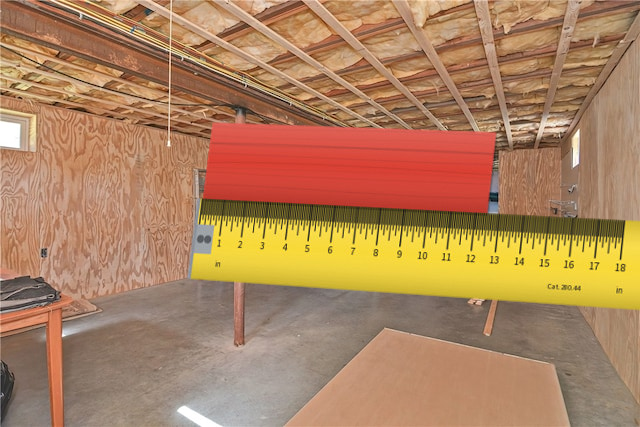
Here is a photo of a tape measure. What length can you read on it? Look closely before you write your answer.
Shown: 12.5 in
